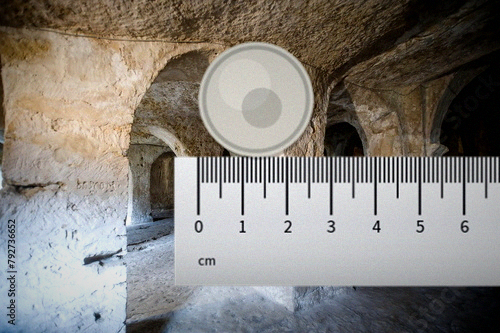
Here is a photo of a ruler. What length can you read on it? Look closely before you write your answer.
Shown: 2.6 cm
